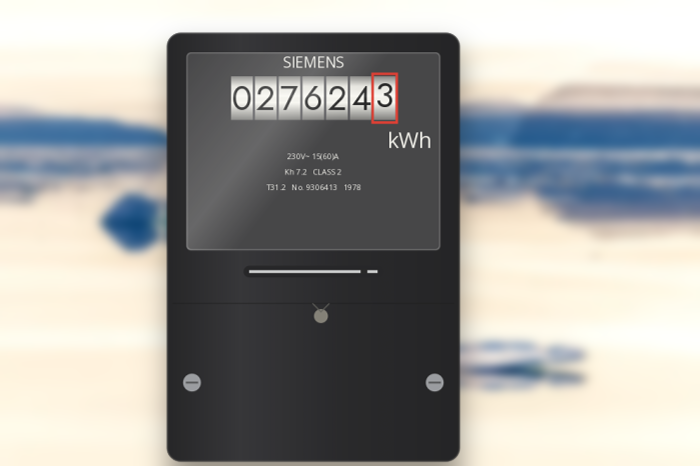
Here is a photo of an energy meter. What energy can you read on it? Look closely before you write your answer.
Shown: 27624.3 kWh
